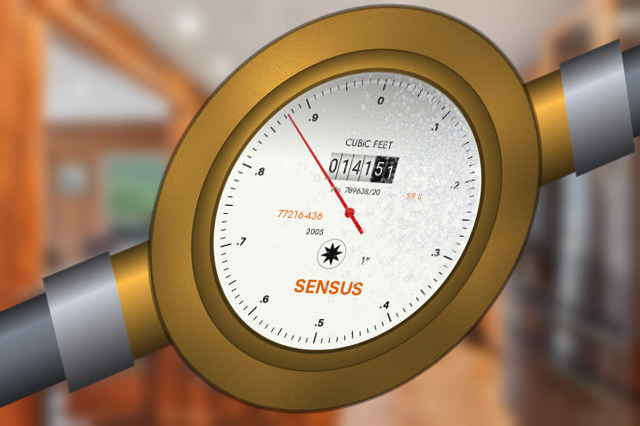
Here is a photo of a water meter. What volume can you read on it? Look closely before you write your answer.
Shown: 14150.87 ft³
